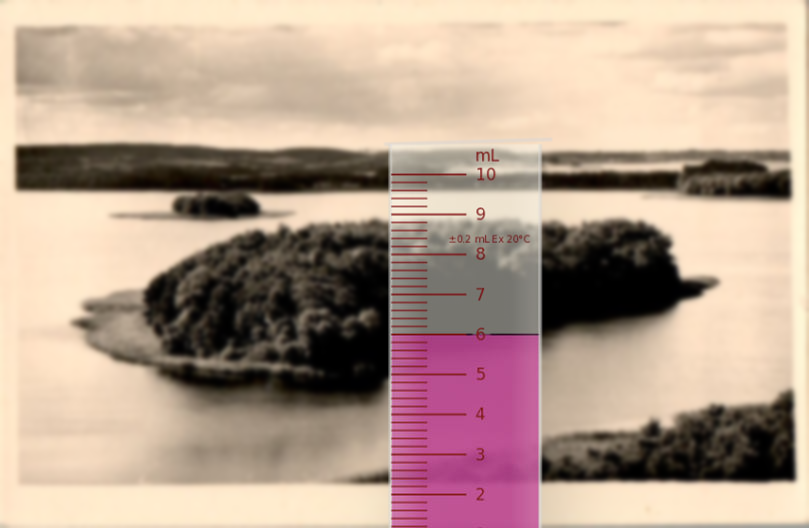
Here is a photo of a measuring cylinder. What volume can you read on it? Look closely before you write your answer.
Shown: 6 mL
